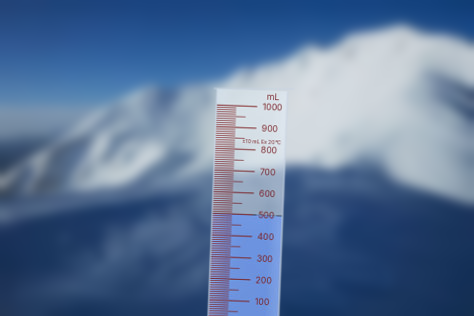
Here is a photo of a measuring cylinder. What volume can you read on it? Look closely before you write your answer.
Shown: 500 mL
